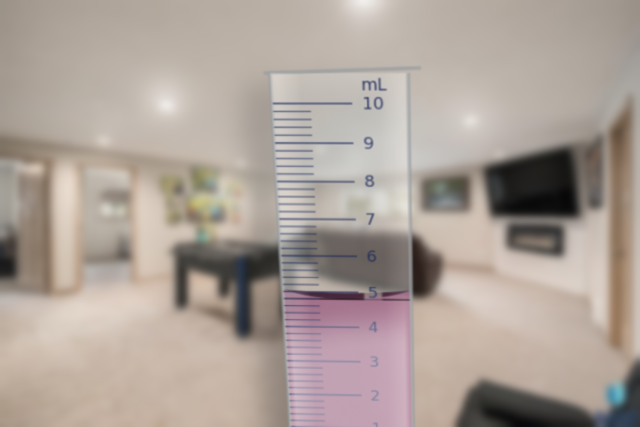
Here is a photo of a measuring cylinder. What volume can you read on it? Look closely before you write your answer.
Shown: 4.8 mL
